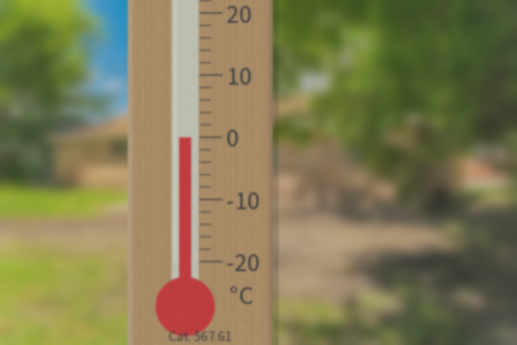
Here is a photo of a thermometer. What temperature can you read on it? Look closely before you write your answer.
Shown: 0 °C
